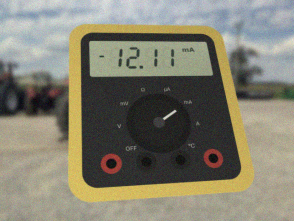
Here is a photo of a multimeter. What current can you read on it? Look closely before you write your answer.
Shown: -12.11 mA
